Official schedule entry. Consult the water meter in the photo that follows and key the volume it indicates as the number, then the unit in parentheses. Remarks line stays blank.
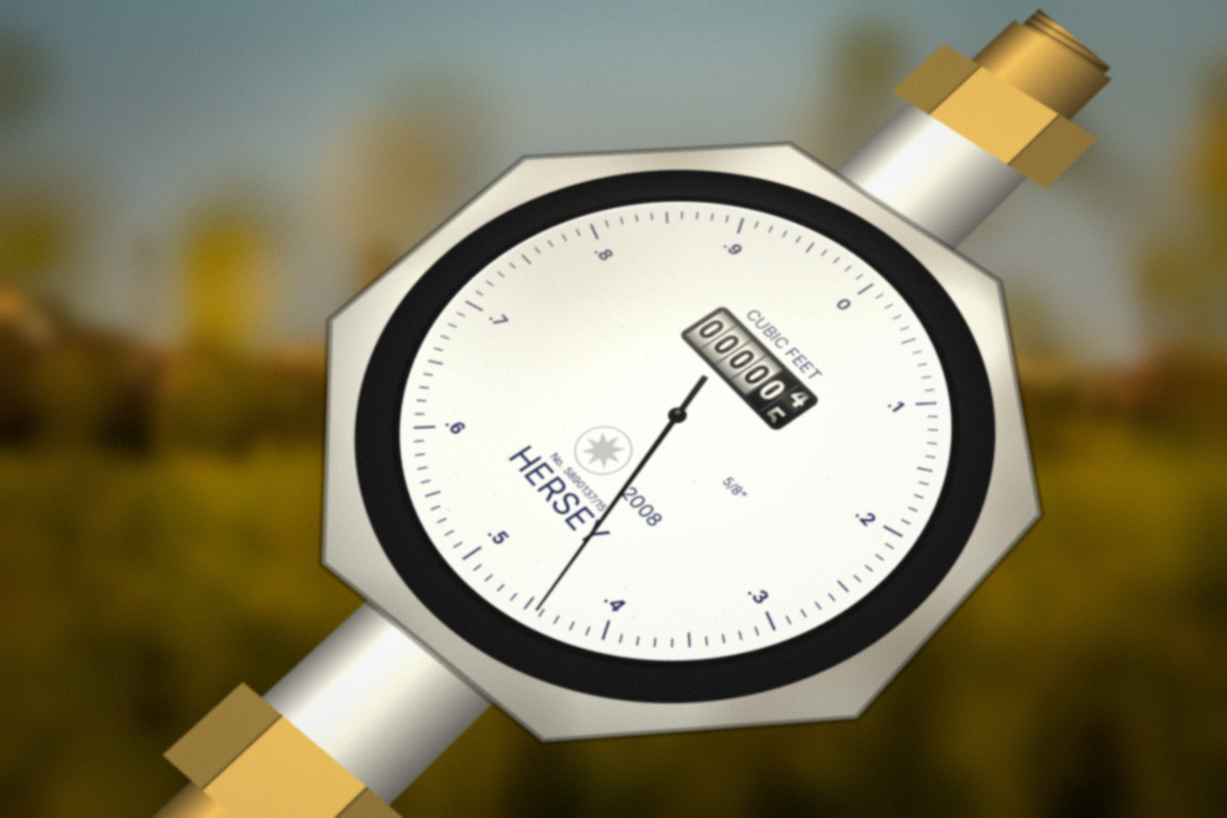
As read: 4.44 (ft³)
